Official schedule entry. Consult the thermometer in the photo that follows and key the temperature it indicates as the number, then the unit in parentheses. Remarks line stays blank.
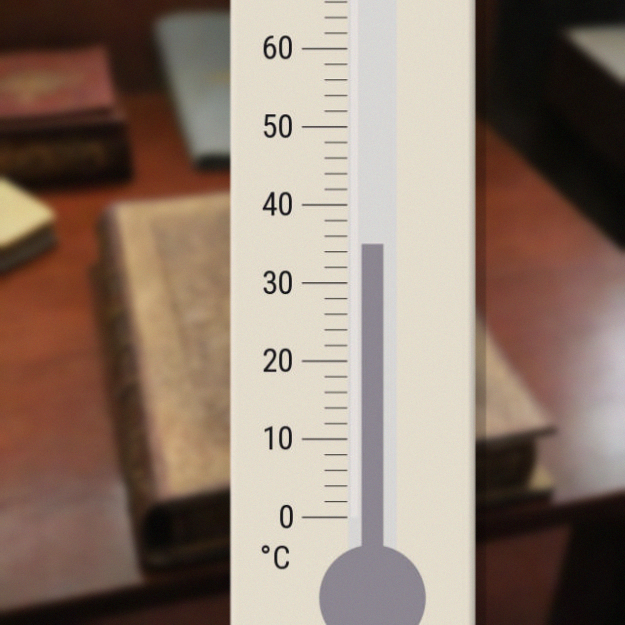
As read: 35 (°C)
